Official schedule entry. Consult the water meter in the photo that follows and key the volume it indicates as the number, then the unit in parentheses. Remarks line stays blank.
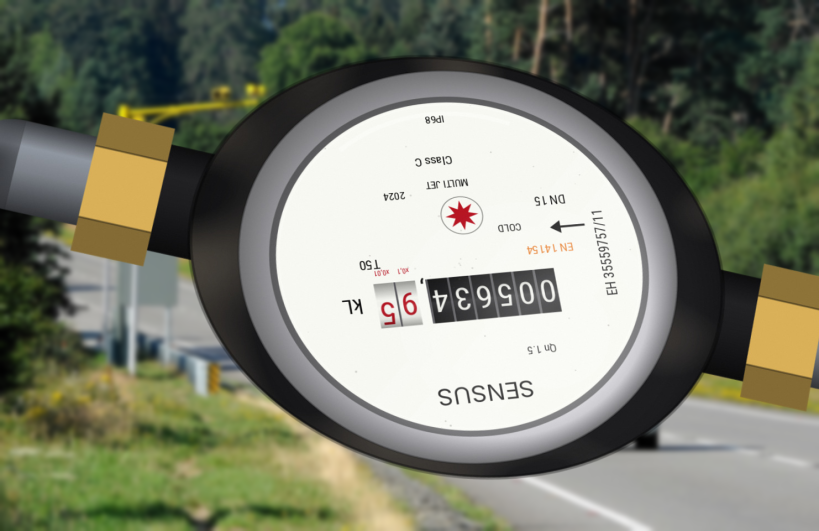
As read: 5634.95 (kL)
